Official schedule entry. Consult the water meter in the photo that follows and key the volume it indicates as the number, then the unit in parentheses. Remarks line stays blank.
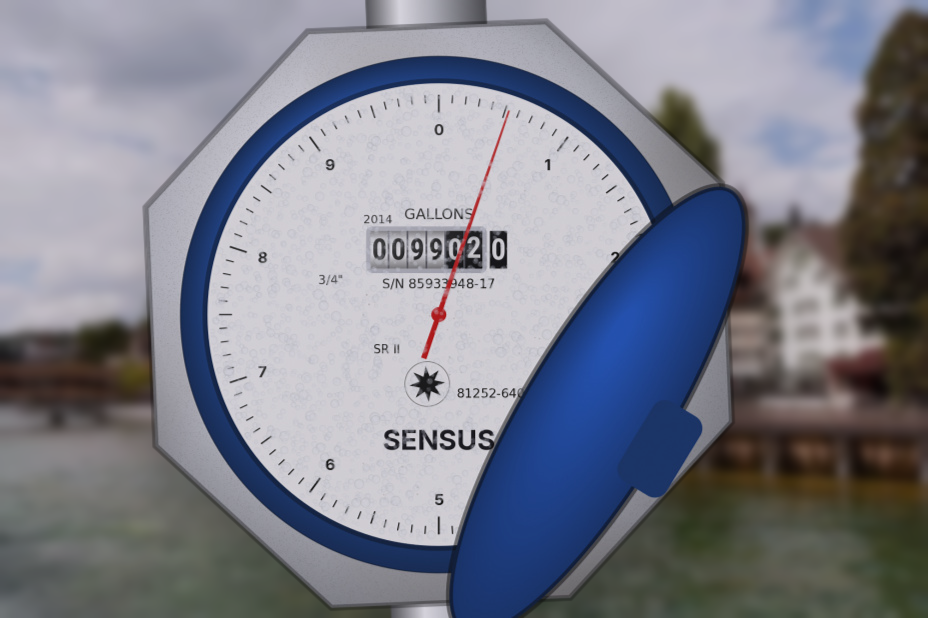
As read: 99020.5 (gal)
